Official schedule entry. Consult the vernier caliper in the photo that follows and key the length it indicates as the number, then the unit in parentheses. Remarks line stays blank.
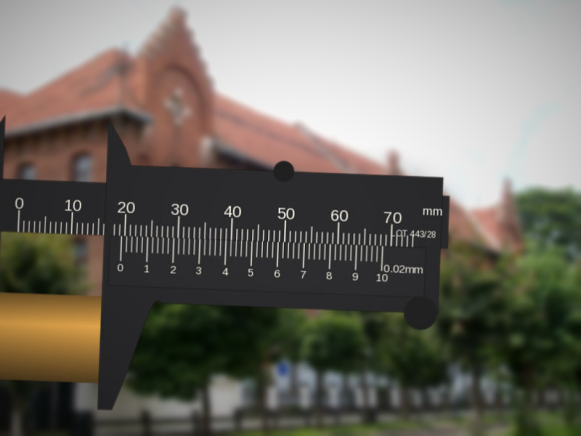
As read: 19.4 (mm)
